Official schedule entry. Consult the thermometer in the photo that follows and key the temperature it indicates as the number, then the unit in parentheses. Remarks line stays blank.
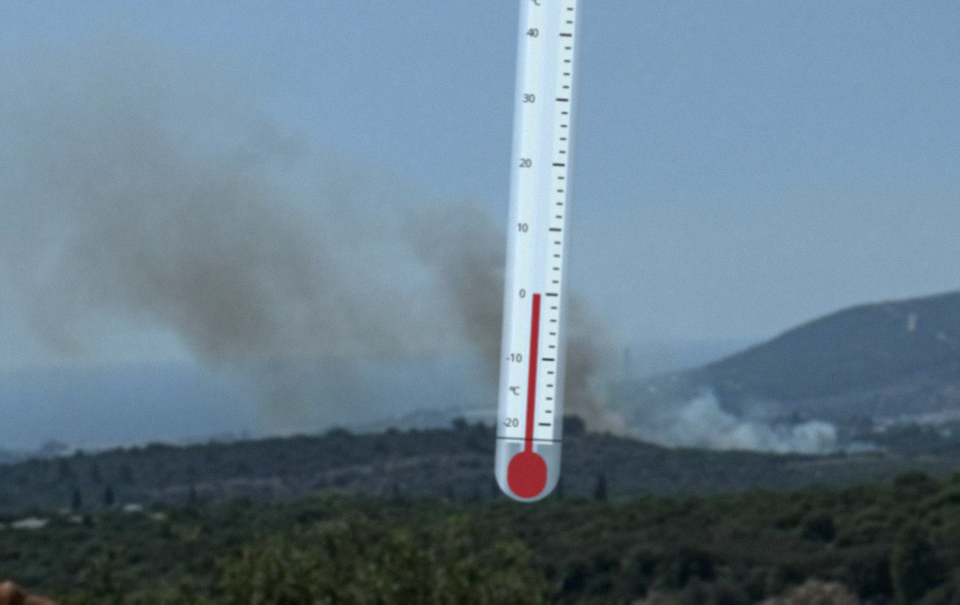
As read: 0 (°C)
